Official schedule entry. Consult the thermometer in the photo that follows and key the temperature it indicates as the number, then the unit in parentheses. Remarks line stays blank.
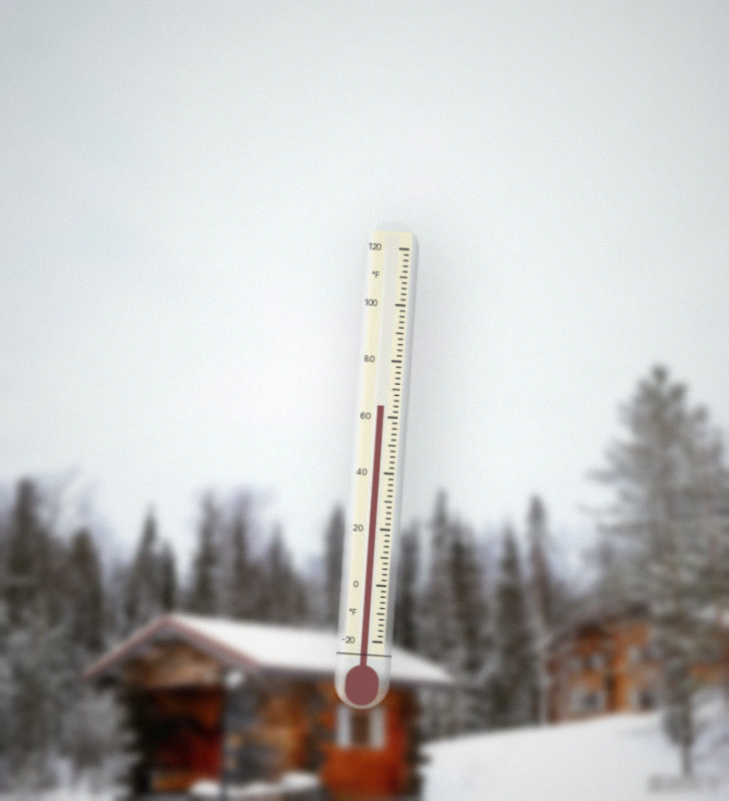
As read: 64 (°F)
